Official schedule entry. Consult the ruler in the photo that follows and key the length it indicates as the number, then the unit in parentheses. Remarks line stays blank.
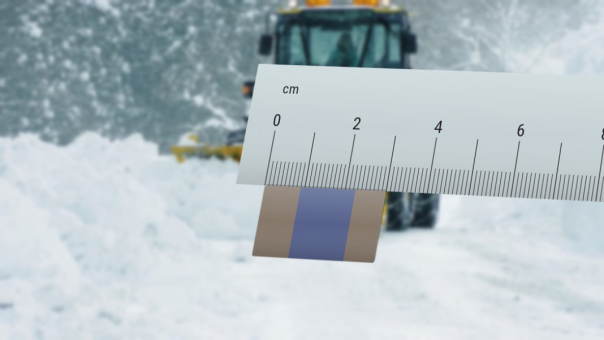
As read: 3 (cm)
